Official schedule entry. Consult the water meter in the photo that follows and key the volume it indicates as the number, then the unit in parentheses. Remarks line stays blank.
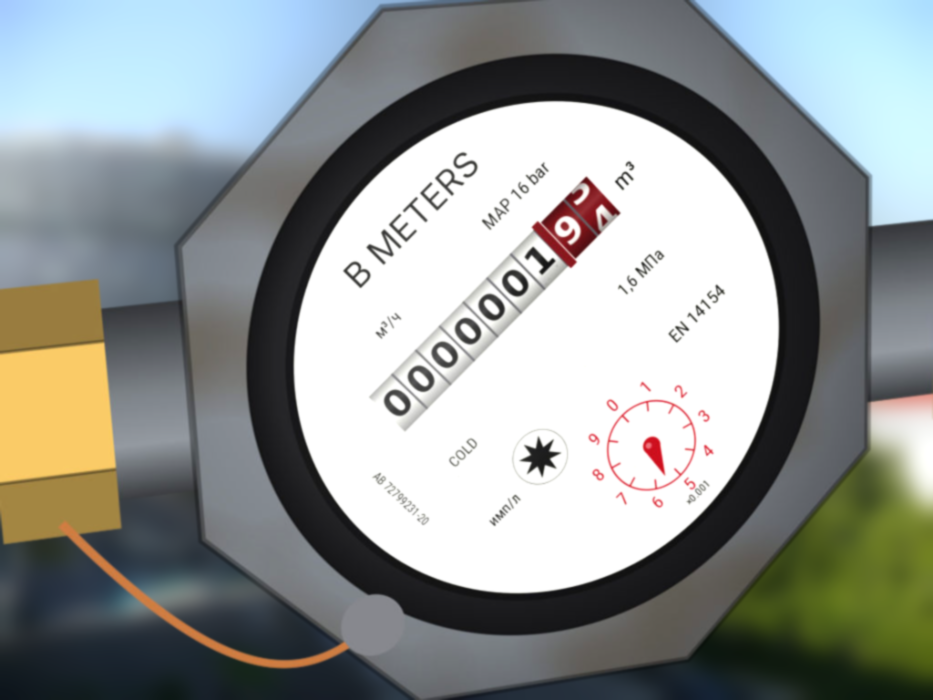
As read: 1.935 (m³)
